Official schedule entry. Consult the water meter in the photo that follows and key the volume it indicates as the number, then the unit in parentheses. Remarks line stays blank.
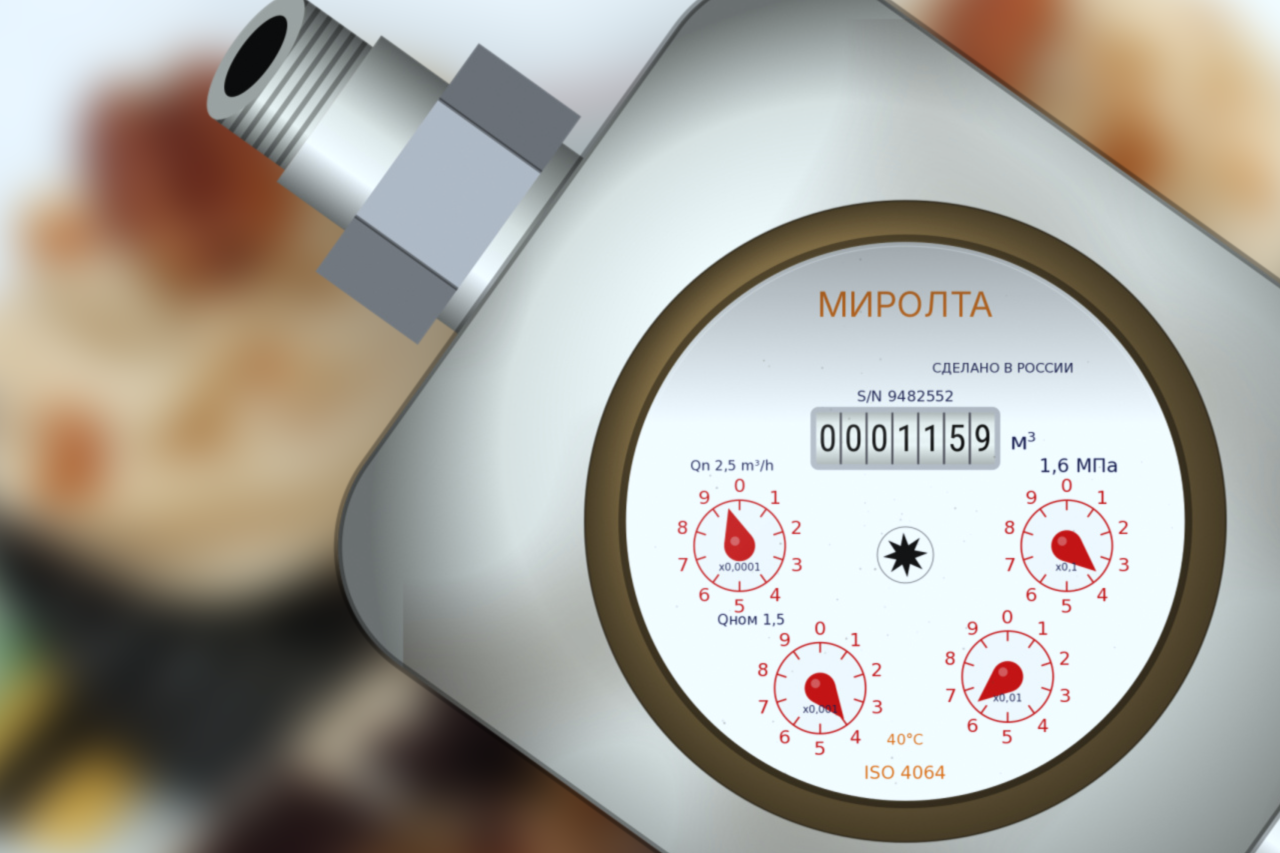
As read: 1159.3639 (m³)
